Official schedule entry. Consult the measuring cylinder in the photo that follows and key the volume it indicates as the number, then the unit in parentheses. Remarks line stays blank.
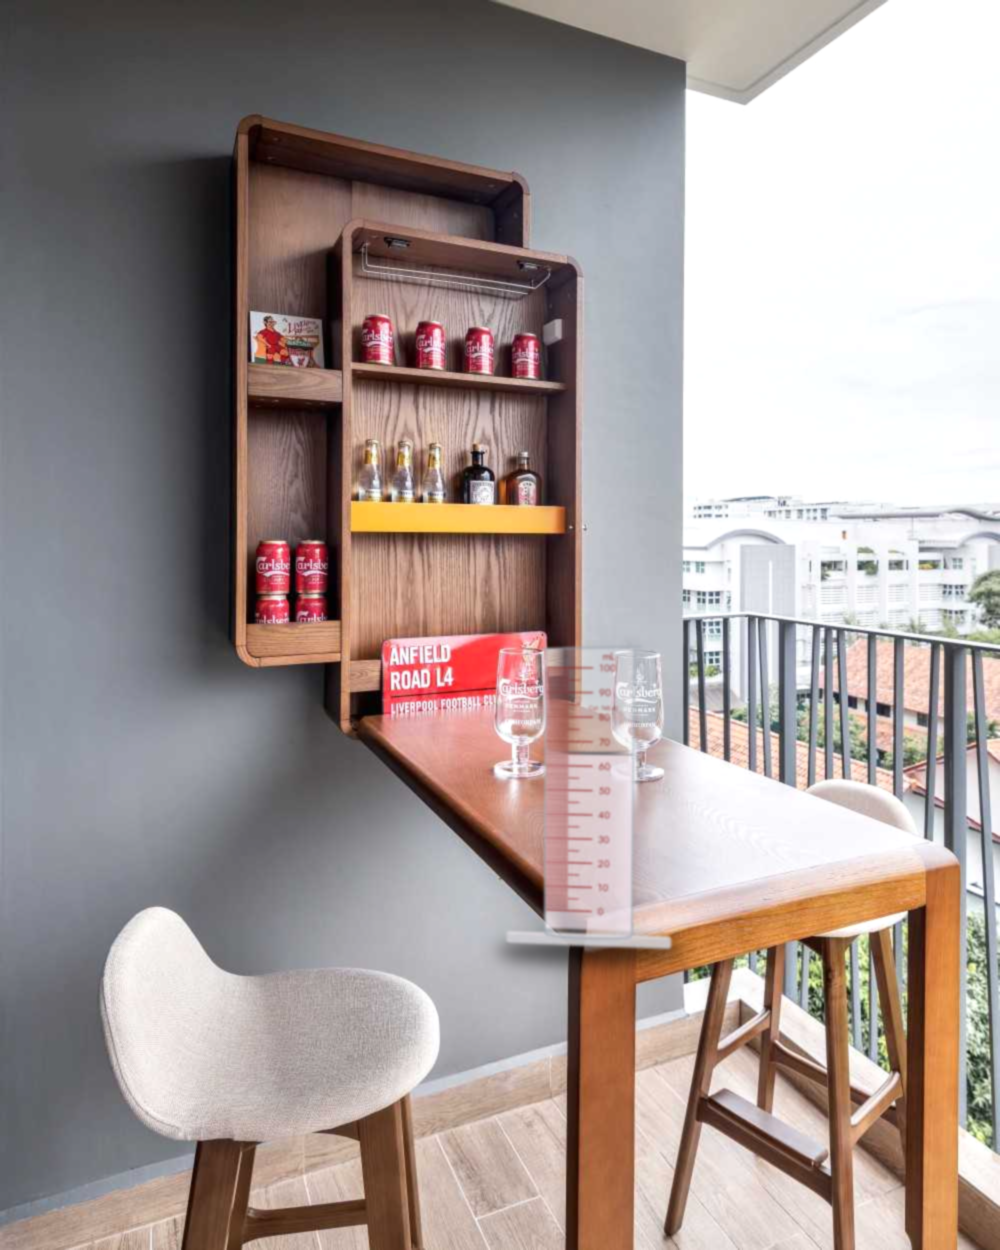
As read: 65 (mL)
